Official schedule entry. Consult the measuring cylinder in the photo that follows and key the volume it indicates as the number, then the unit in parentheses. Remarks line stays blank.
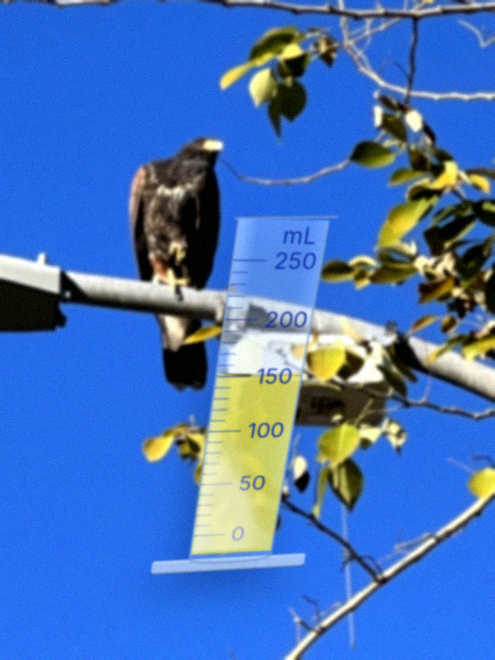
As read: 150 (mL)
